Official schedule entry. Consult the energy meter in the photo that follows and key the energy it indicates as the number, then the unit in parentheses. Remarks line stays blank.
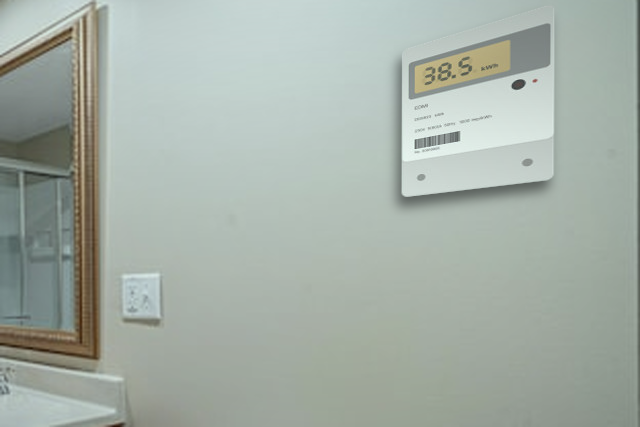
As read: 38.5 (kWh)
